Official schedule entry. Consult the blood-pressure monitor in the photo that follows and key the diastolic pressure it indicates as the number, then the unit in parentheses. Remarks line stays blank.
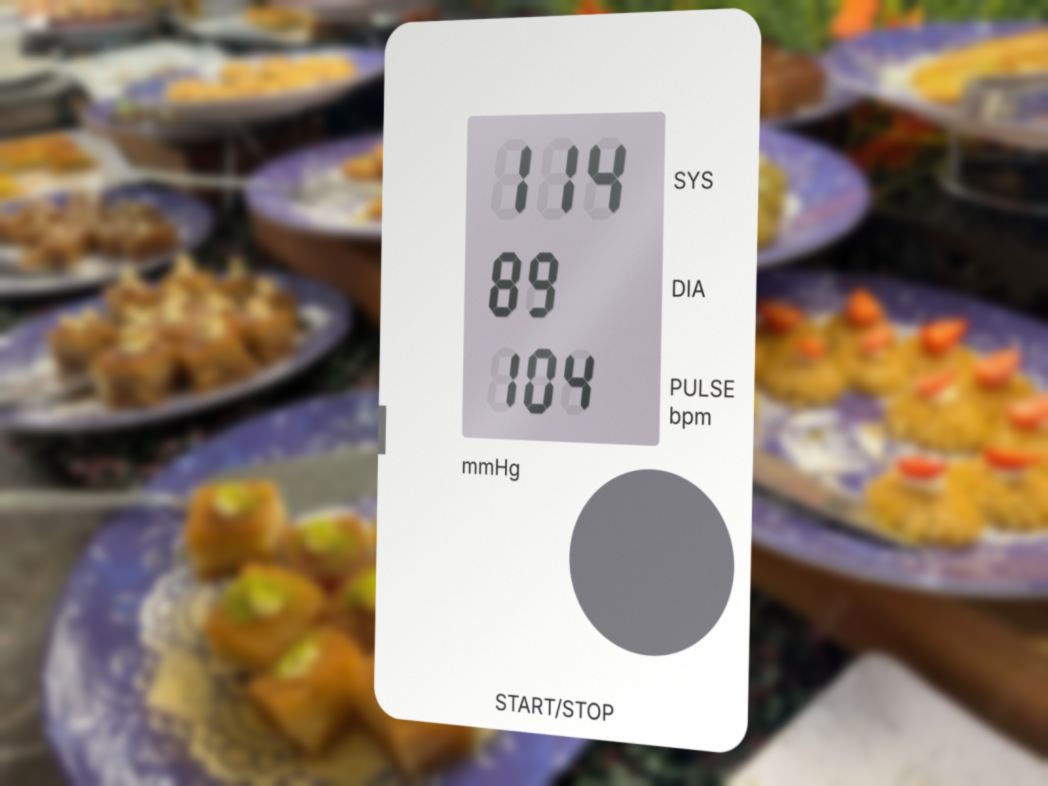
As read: 89 (mmHg)
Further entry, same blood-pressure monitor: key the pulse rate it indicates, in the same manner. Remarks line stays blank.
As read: 104 (bpm)
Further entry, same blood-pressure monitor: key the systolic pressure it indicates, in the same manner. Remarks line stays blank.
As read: 114 (mmHg)
